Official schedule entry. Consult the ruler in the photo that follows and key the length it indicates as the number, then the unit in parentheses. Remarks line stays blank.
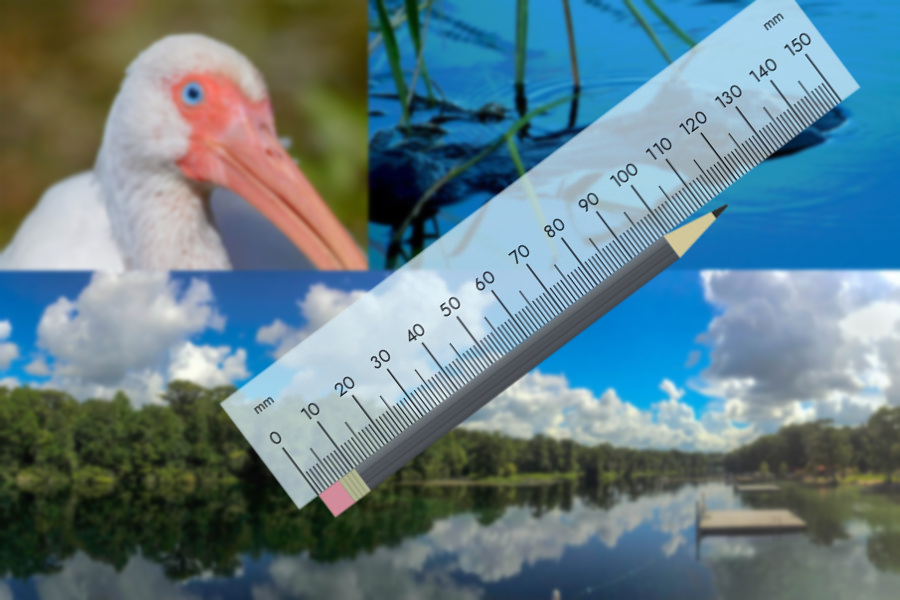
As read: 115 (mm)
